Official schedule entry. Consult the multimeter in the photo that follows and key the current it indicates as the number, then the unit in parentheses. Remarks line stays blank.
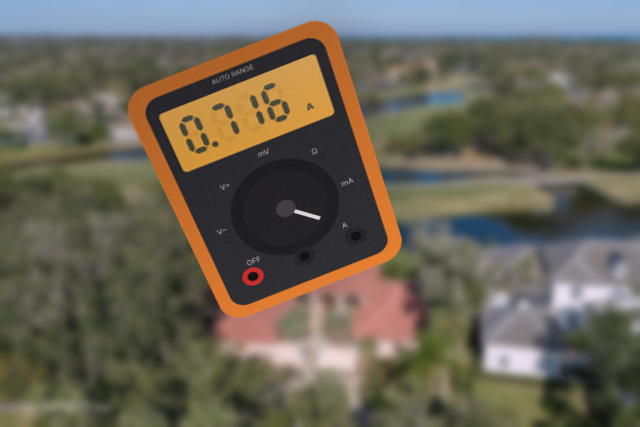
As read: 0.716 (A)
